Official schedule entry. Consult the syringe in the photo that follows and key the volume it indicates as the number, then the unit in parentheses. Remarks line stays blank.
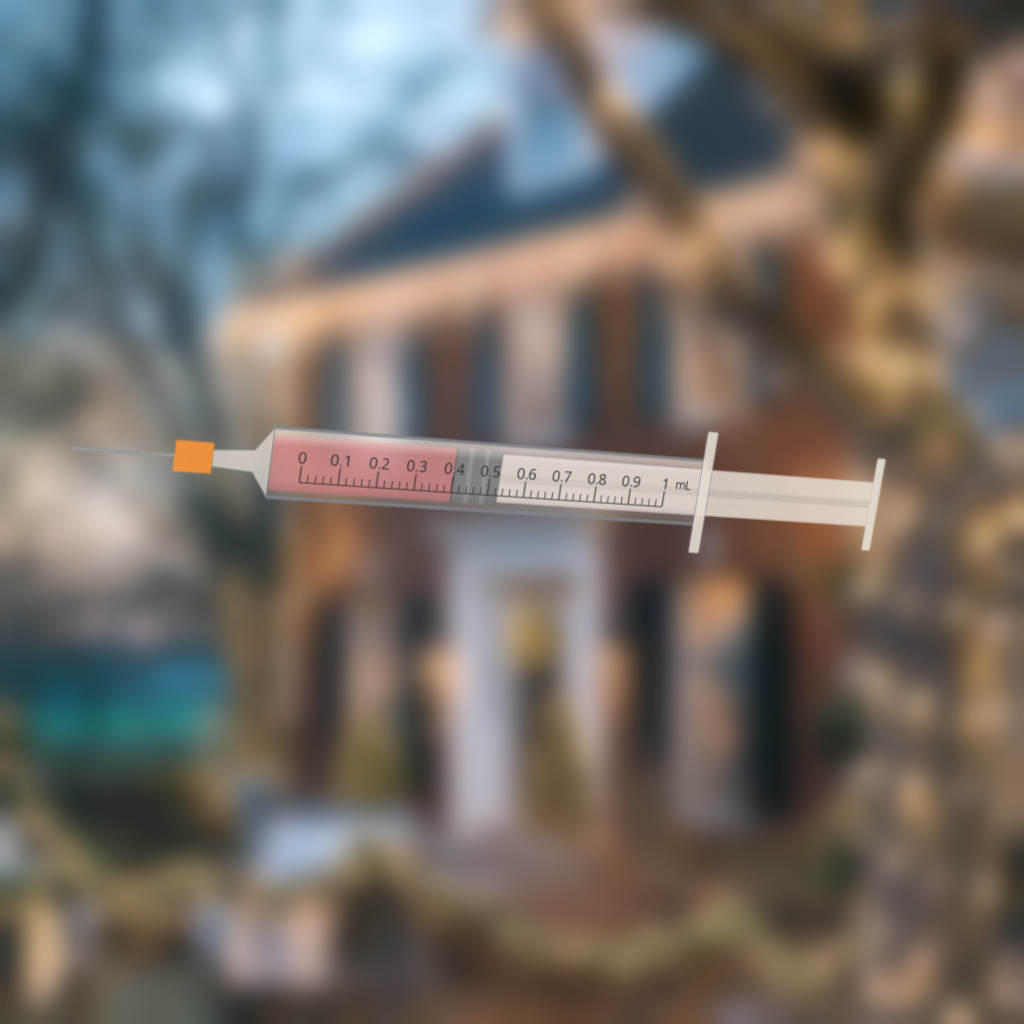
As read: 0.4 (mL)
